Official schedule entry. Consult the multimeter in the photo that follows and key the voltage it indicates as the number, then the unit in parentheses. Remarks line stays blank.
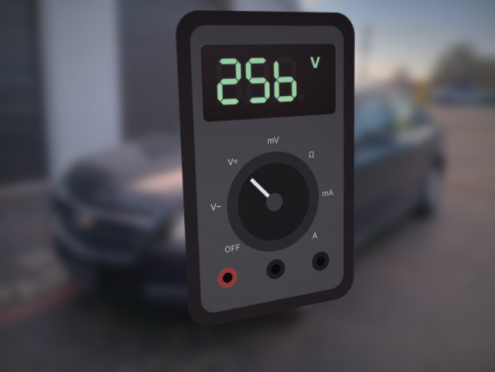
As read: 256 (V)
